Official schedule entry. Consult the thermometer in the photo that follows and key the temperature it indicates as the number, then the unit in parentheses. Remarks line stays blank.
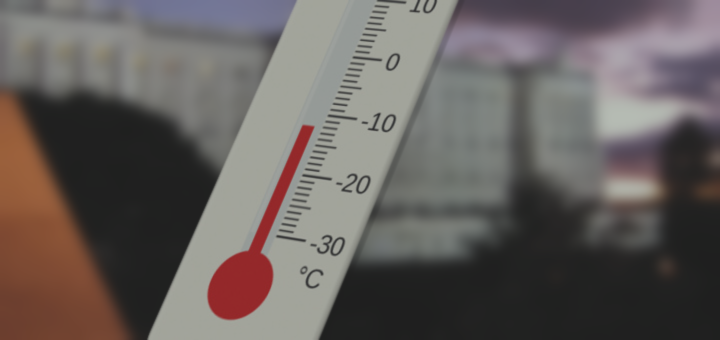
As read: -12 (°C)
